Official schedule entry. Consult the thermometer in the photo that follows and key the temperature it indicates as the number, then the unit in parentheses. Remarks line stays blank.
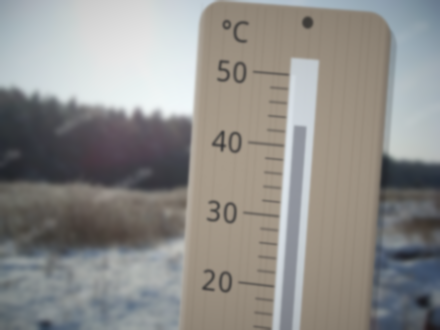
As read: 43 (°C)
